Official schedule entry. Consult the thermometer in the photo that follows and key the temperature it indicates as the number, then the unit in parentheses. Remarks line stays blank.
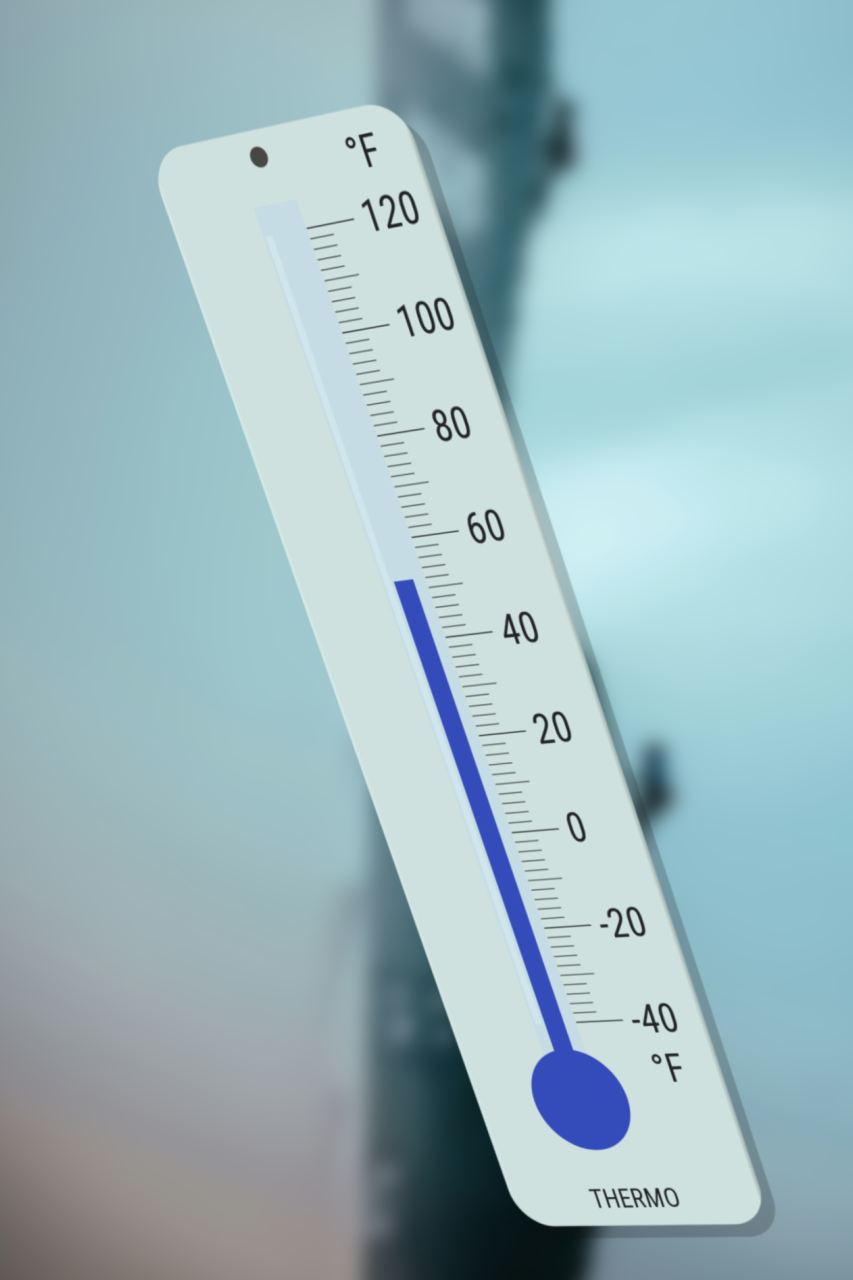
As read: 52 (°F)
